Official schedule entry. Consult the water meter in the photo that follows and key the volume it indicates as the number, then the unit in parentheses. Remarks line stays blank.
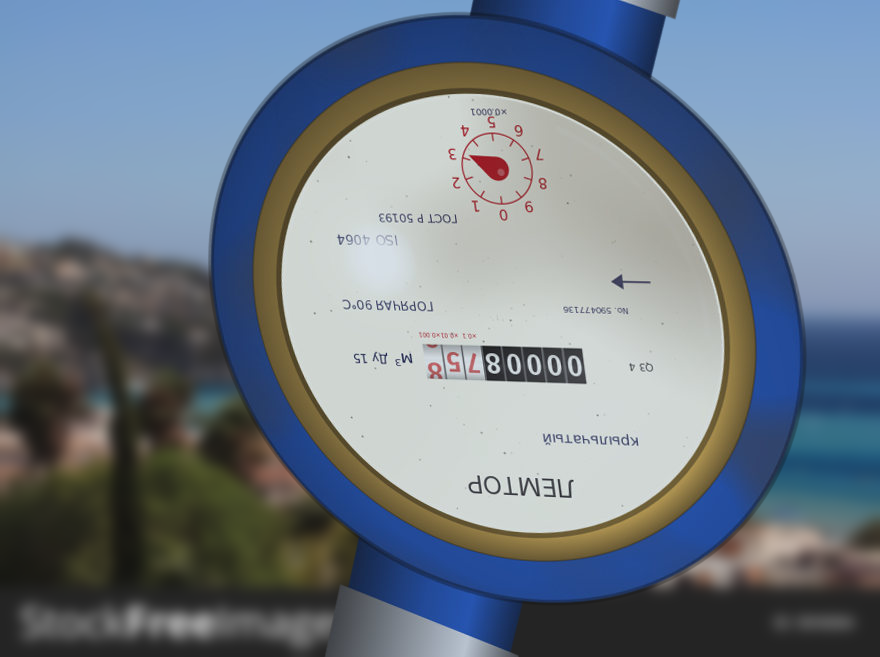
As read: 8.7583 (m³)
